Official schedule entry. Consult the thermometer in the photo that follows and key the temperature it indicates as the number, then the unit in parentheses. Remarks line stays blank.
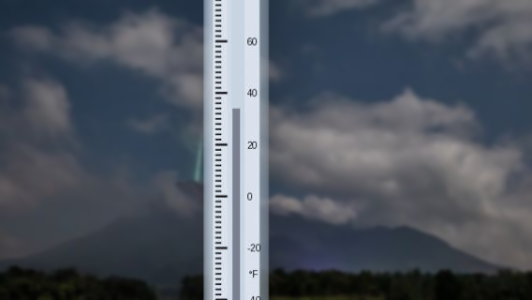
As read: 34 (°F)
